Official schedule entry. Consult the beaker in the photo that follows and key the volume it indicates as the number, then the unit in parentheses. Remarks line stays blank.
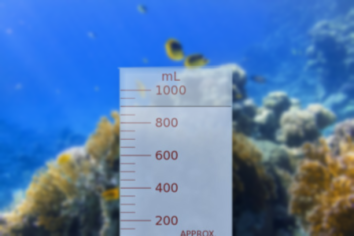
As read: 900 (mL)
